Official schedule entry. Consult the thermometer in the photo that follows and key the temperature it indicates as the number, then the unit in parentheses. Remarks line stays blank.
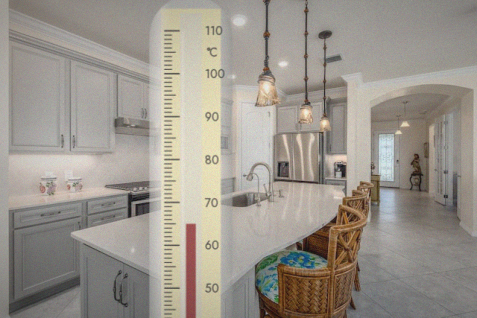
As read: 65 (°C)
